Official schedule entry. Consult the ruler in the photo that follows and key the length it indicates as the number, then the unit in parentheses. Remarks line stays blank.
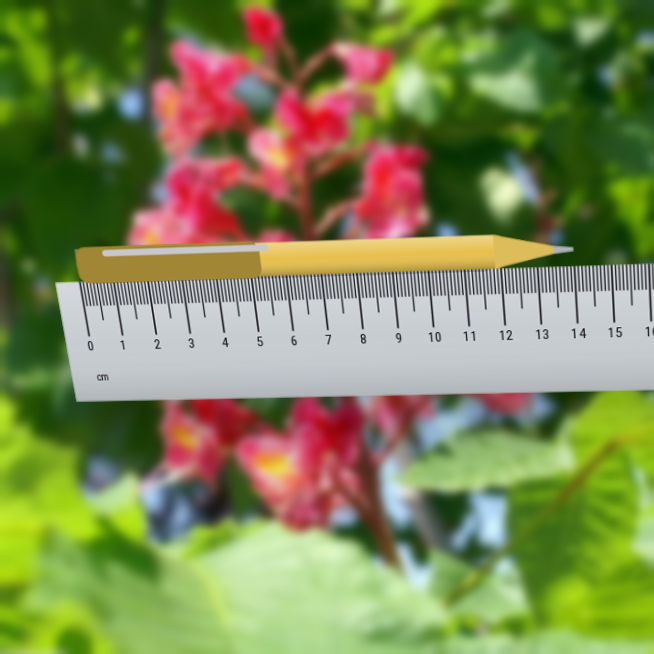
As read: 14 (cm)
